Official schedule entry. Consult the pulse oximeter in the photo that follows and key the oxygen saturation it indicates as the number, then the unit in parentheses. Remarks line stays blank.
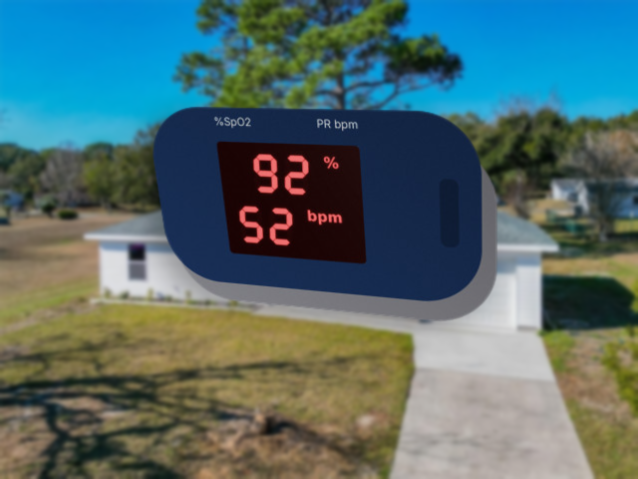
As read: 92 (%)
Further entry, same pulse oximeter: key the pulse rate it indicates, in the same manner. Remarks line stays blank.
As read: 52 (bpm)
